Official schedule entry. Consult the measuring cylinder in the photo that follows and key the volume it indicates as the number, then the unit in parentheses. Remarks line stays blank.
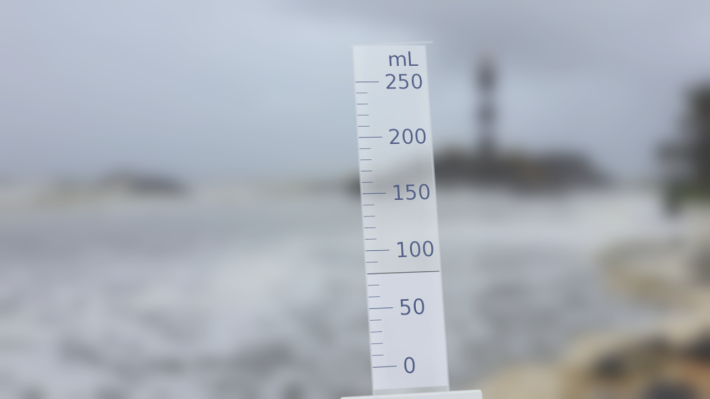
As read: 80 (mL)
